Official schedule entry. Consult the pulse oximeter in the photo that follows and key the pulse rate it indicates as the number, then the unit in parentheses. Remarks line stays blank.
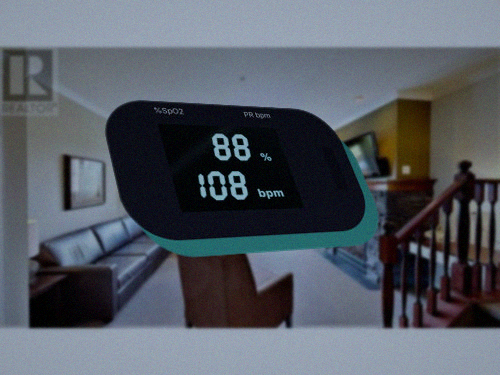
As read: 108 (bpm)
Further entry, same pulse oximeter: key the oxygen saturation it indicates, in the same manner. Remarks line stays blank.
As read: 88 (%)
